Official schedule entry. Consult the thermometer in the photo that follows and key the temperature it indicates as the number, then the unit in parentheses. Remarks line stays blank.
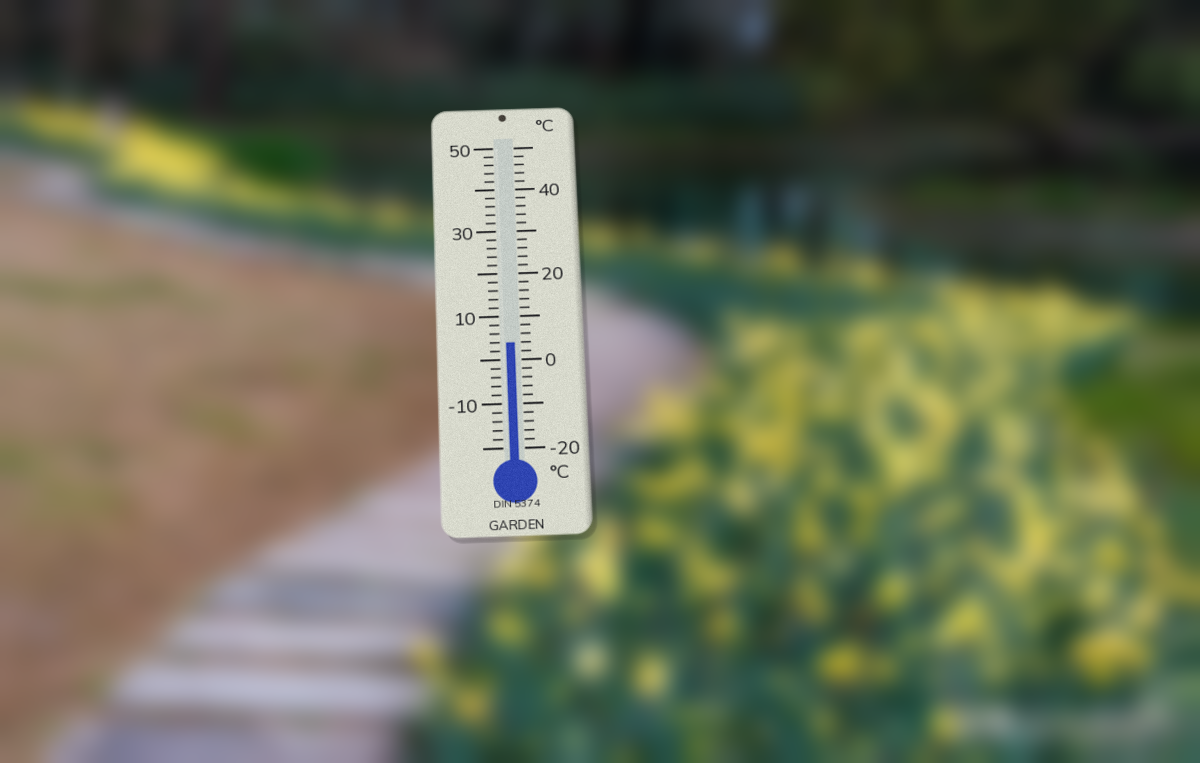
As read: 4 (°C)
